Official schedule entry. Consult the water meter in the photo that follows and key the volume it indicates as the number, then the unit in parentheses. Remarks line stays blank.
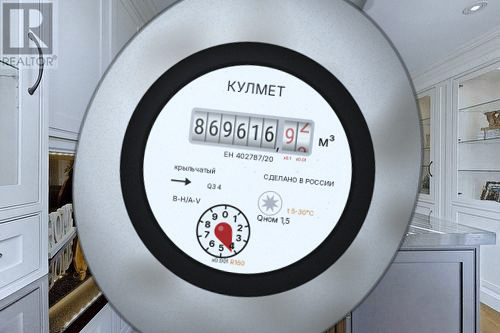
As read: 869616.924 (m³)
